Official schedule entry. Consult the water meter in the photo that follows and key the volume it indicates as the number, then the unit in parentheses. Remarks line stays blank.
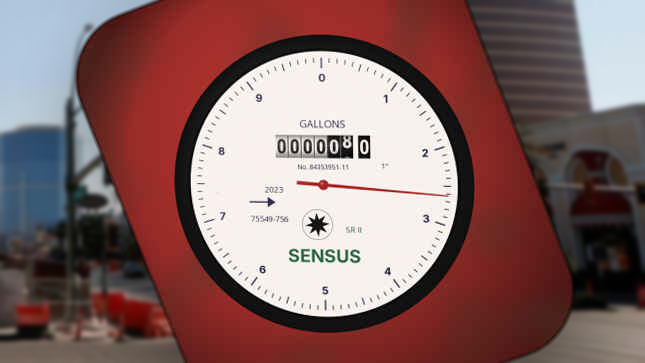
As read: 82.6 (gal)
